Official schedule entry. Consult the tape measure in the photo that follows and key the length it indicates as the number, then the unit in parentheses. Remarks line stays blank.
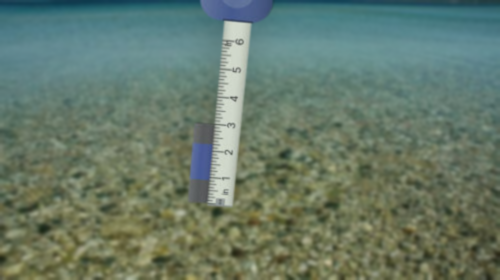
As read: 3 (in)
